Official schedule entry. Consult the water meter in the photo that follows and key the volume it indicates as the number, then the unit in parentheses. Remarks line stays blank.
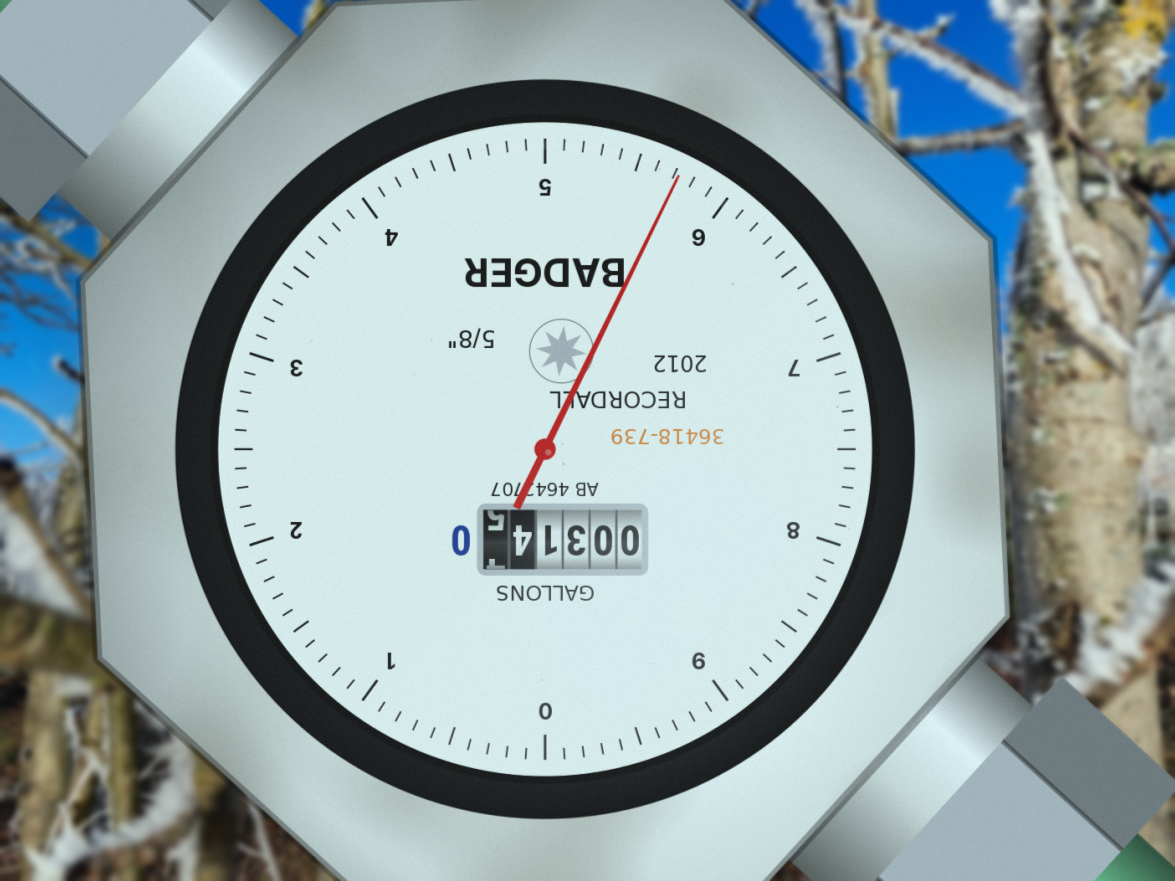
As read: 31445.7 (gal)
